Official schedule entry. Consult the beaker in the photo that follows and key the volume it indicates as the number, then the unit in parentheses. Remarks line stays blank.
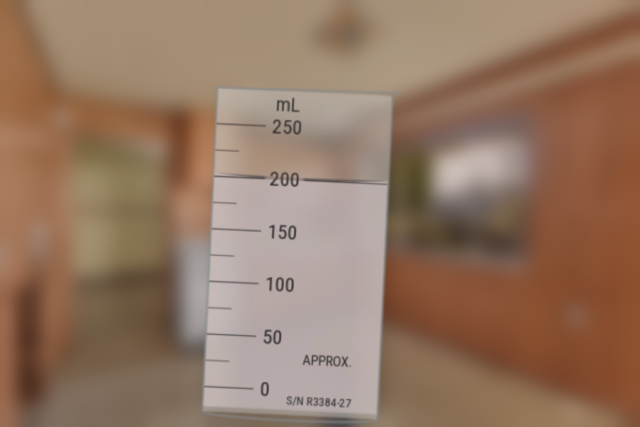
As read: 200 (mL)
